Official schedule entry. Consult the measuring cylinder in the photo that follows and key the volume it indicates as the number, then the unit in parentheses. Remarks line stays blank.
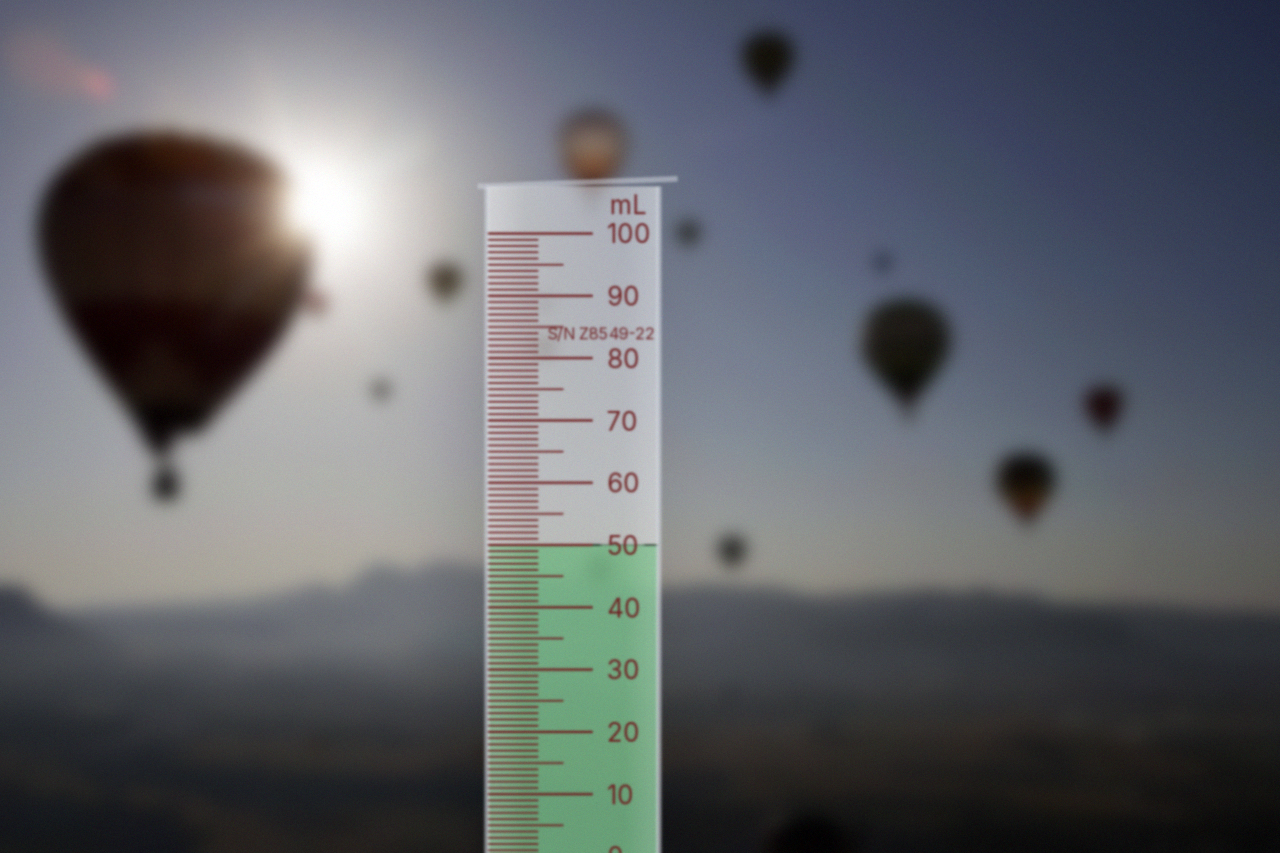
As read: 50 (mL)
